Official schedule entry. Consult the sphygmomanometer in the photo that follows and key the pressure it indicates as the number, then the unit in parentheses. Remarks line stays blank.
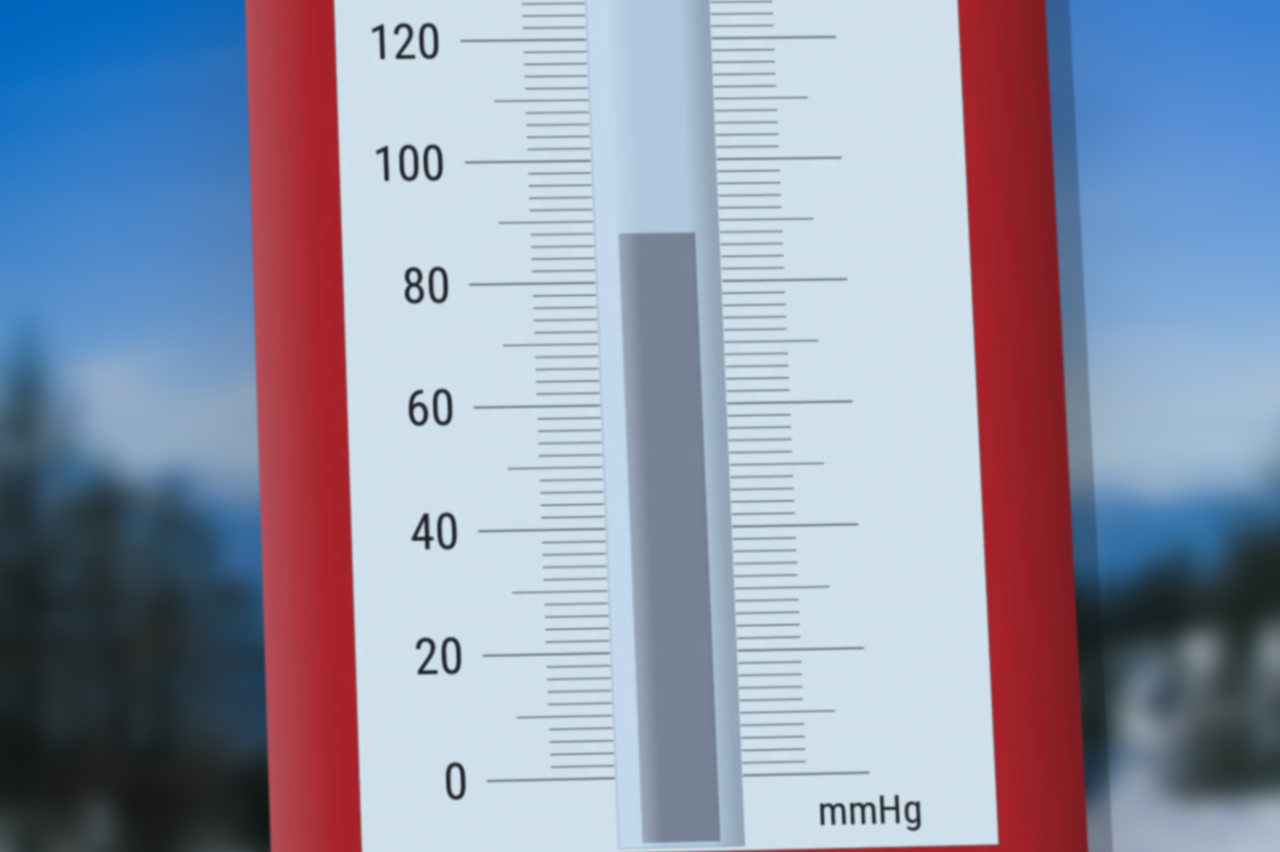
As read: 88 (mmHg)
